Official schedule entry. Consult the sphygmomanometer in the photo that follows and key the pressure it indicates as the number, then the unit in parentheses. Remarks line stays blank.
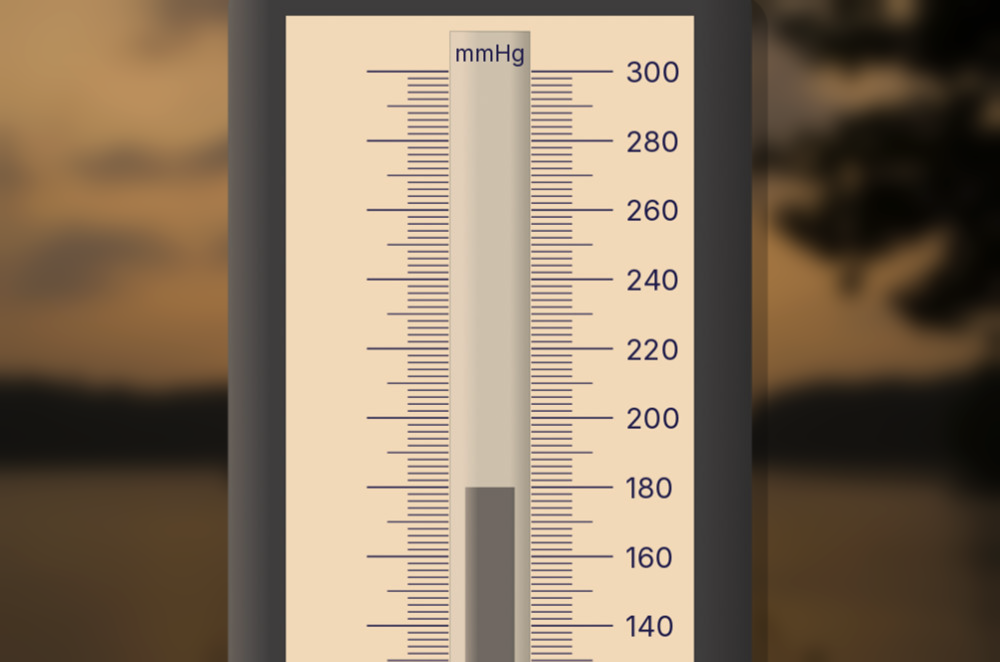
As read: 180 (mmHg)
